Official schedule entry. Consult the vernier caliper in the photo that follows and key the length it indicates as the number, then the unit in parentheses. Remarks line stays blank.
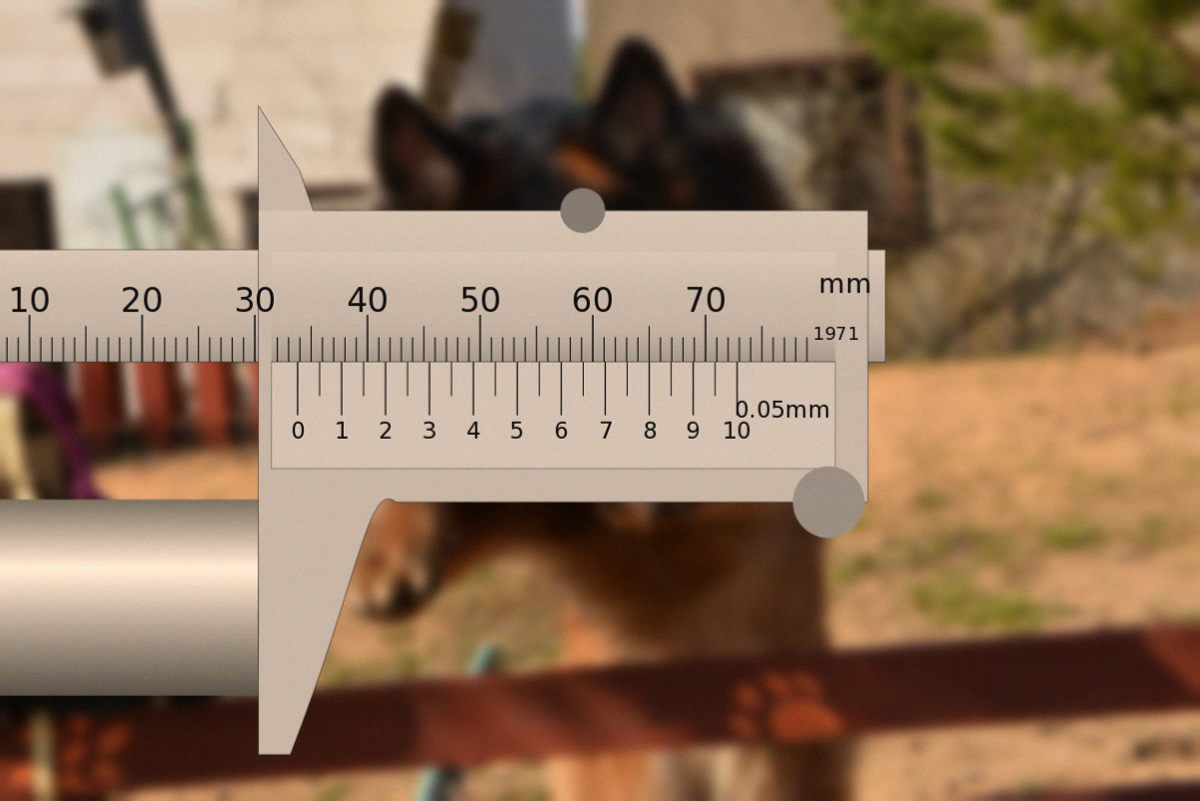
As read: 33.8 (mm)
